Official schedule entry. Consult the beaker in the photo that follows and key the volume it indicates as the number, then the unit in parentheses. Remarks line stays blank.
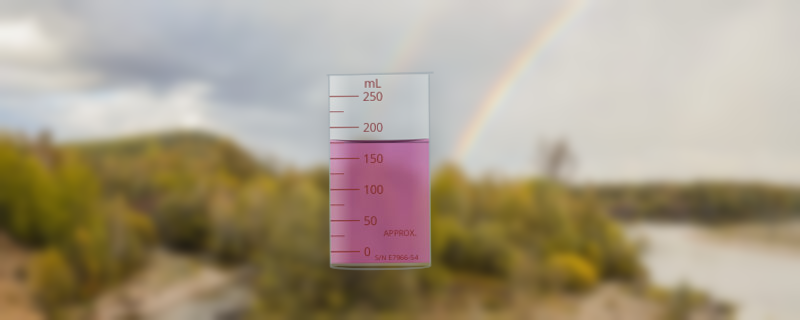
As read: 175 (mL)
